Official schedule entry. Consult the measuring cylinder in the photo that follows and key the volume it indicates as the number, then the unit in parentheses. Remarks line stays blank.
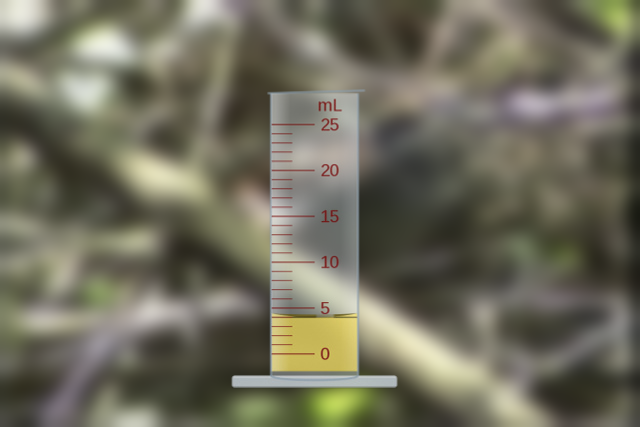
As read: 4 (mL)
